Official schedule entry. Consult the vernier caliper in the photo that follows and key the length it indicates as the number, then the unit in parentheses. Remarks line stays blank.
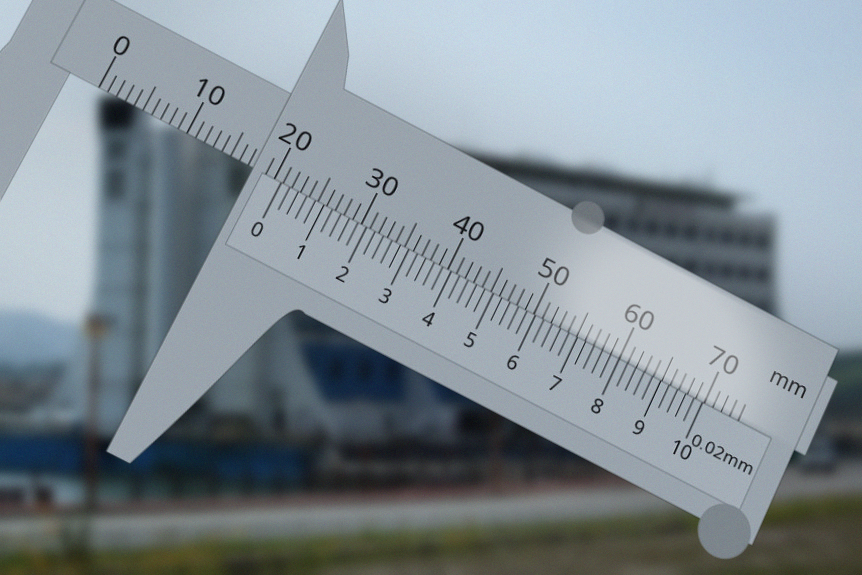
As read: 20.8 (mm)
